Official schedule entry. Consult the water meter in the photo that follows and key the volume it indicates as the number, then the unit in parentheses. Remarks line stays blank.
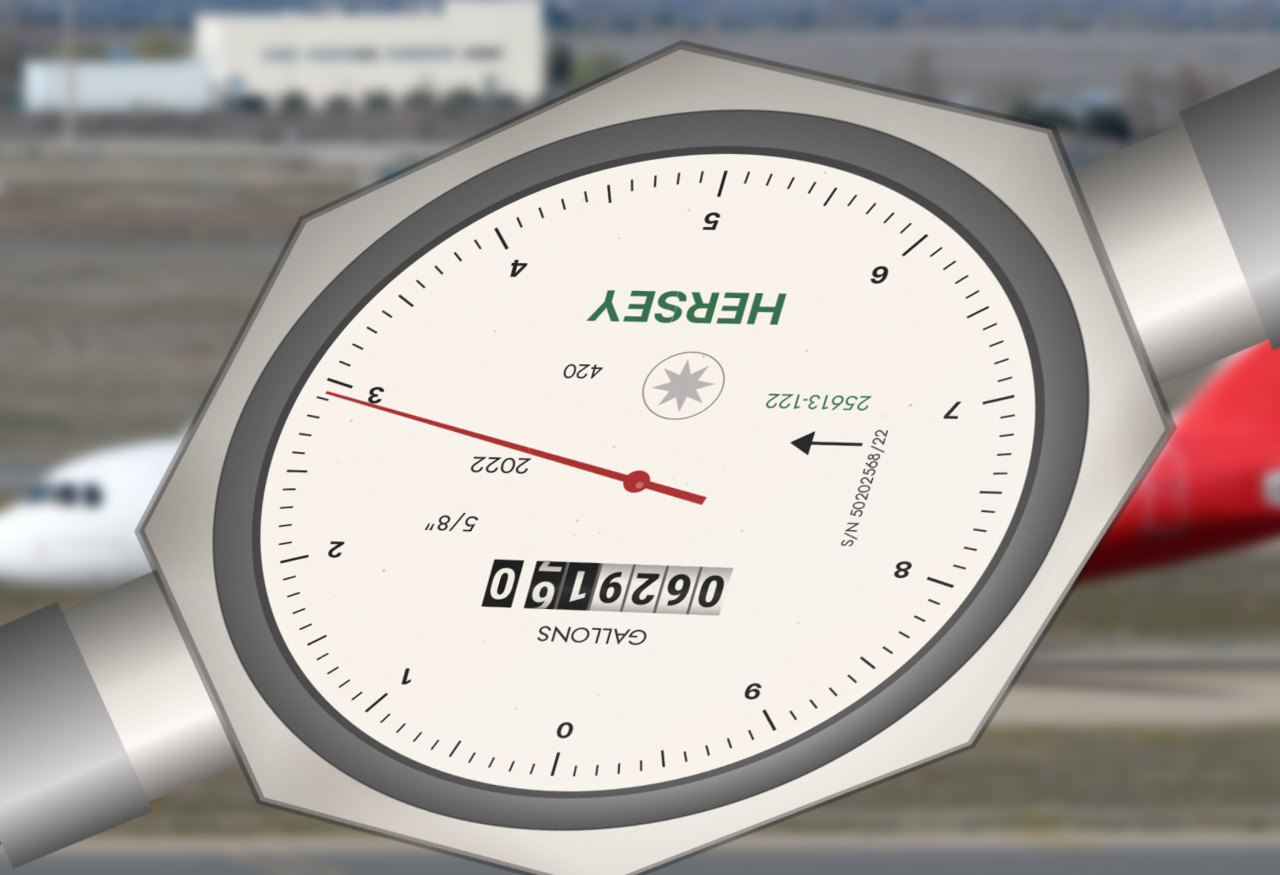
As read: 629162.9 (gal)
